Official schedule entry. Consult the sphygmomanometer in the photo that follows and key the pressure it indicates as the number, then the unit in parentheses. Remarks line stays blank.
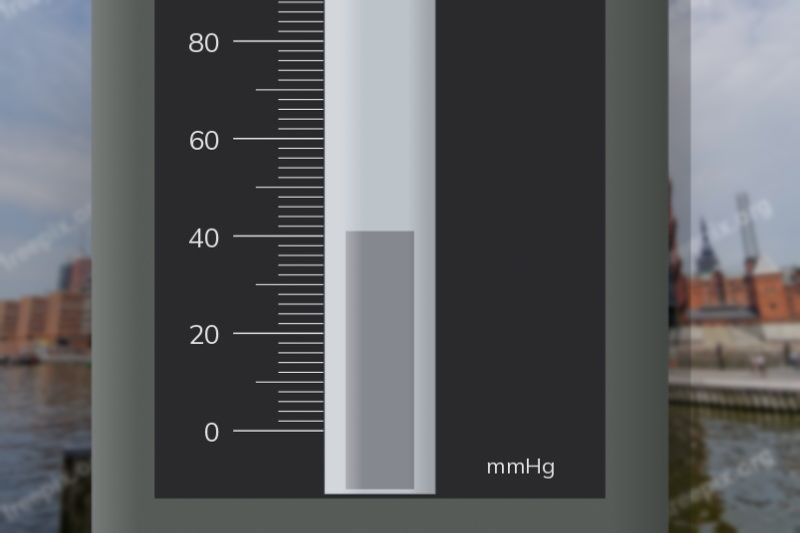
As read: 41 (mmHg)
